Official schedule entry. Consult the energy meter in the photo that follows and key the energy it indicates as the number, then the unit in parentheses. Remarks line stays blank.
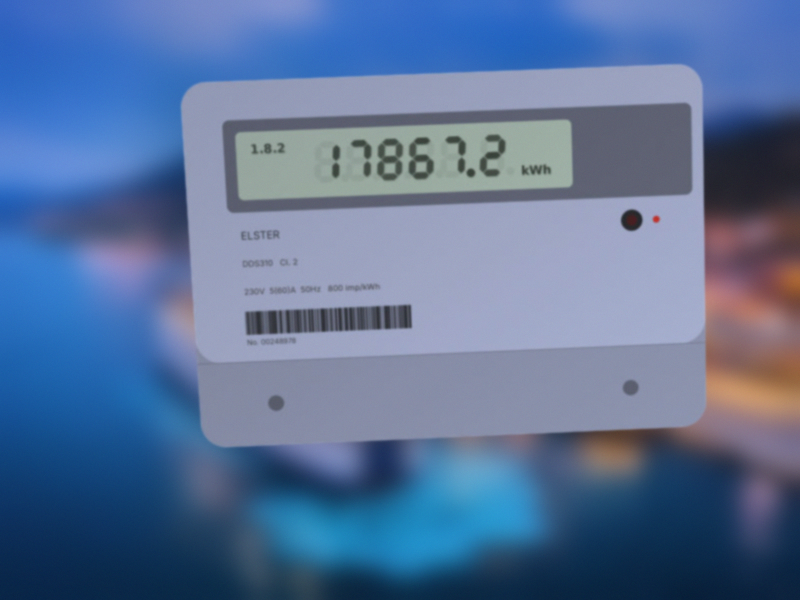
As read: 17867.2 (kWh)
